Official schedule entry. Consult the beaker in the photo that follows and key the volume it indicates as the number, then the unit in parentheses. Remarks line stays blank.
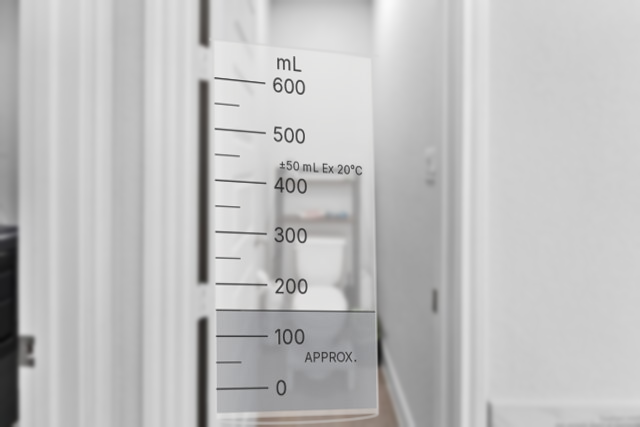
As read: 150 (mL)
